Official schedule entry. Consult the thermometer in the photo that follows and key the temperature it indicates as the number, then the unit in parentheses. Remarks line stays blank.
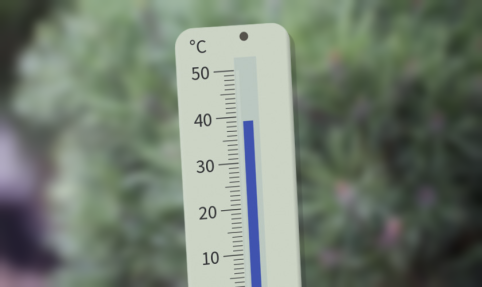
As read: 39 (°C)
